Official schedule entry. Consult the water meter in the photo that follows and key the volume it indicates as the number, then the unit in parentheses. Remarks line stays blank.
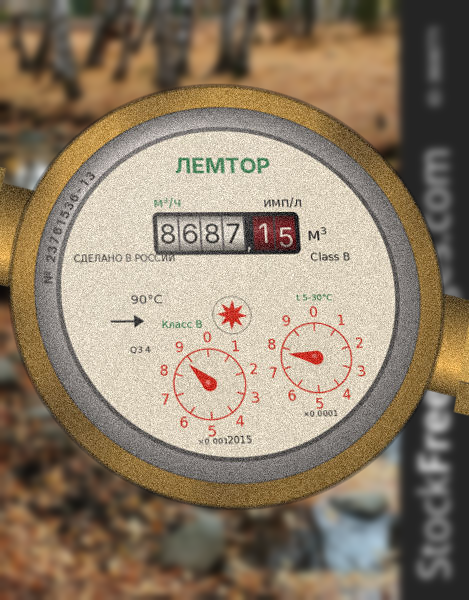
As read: 8687.1487 (m³)
